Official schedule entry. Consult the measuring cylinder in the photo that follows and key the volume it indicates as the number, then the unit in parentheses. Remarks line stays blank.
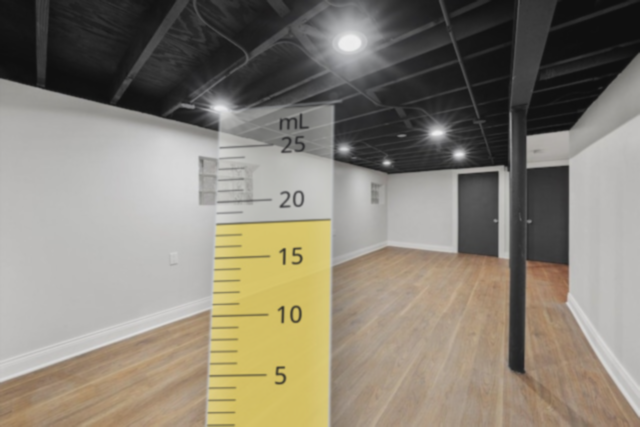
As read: 18 (mL)
